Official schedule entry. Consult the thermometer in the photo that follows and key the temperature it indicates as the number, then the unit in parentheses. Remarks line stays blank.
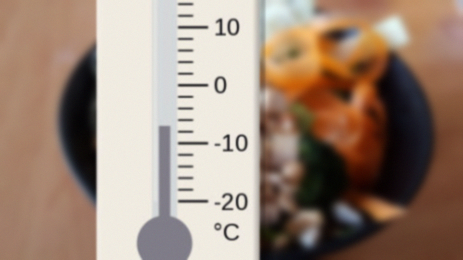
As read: -7 (°C)
